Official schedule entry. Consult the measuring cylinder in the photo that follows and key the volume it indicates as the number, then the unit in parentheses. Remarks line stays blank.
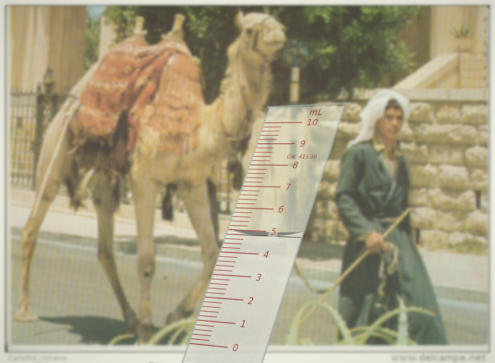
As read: 4.8 (mL)
